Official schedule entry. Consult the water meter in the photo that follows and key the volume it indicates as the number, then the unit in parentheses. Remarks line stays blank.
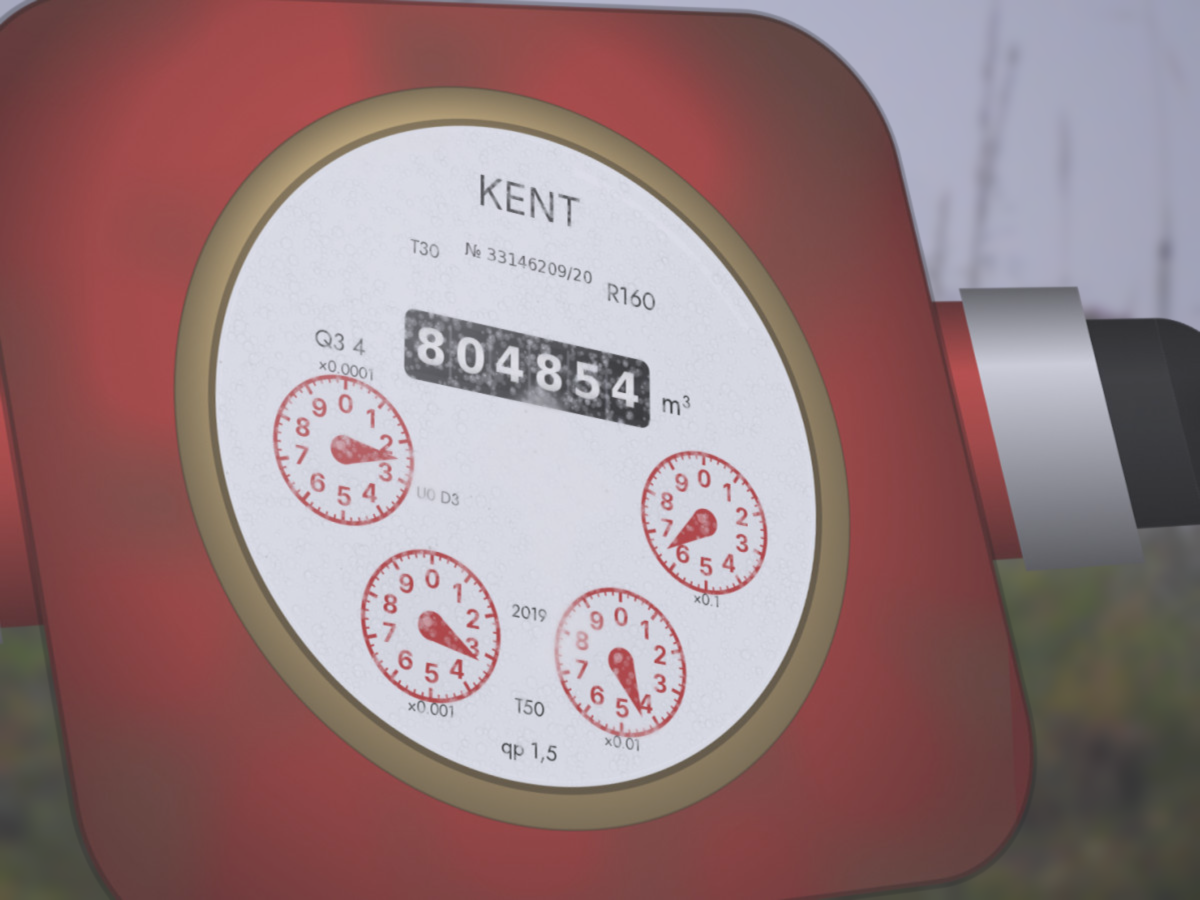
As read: 804854.6432 (m³)
